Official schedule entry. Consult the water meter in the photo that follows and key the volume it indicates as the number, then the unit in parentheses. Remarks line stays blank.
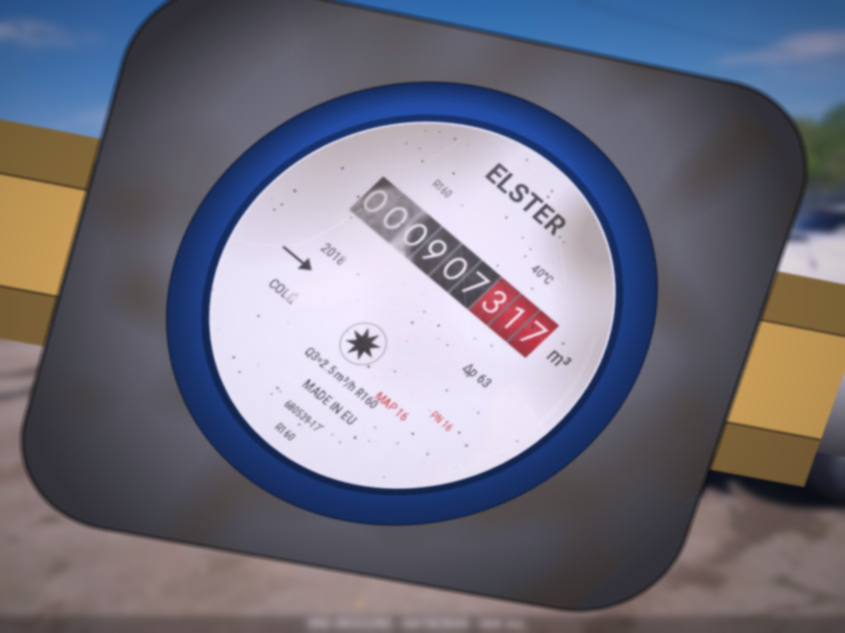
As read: 907.317 (m³)
